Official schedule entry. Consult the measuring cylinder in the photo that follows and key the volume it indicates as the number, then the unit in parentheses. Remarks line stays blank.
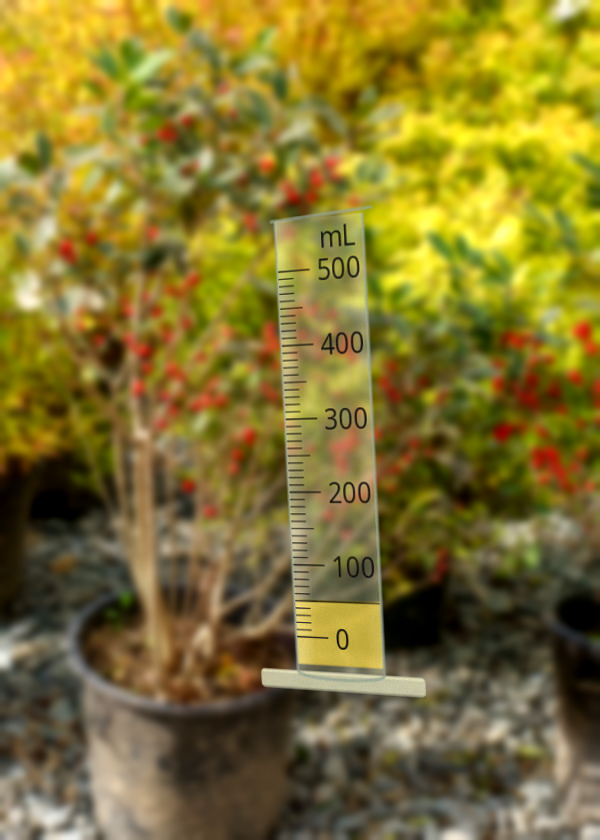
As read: 50 (mL)
